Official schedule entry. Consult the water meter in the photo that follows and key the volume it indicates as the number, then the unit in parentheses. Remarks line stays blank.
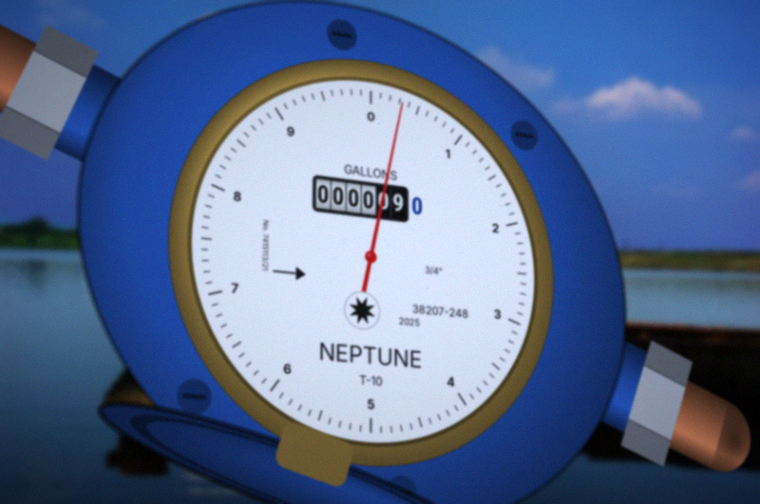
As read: 90.3 (gal)
